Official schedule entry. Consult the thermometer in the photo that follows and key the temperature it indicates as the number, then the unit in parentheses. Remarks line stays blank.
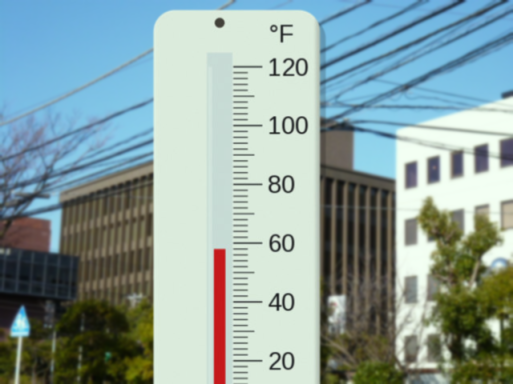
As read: 58 (°F)
